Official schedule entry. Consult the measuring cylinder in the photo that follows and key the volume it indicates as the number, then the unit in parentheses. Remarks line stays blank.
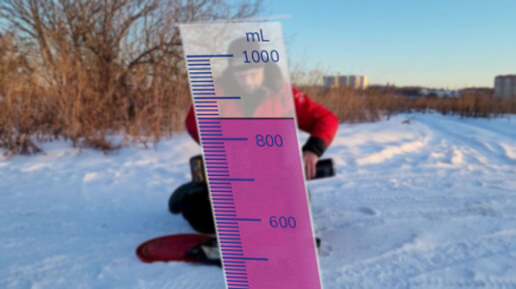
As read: 850 (mL)
